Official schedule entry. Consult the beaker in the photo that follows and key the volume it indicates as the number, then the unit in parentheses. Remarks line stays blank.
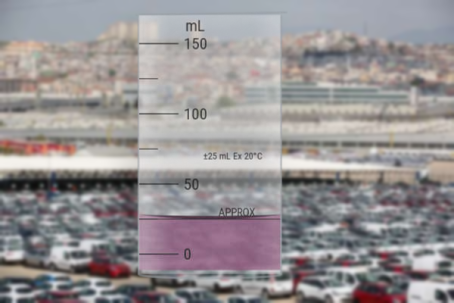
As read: 25 (mL)
